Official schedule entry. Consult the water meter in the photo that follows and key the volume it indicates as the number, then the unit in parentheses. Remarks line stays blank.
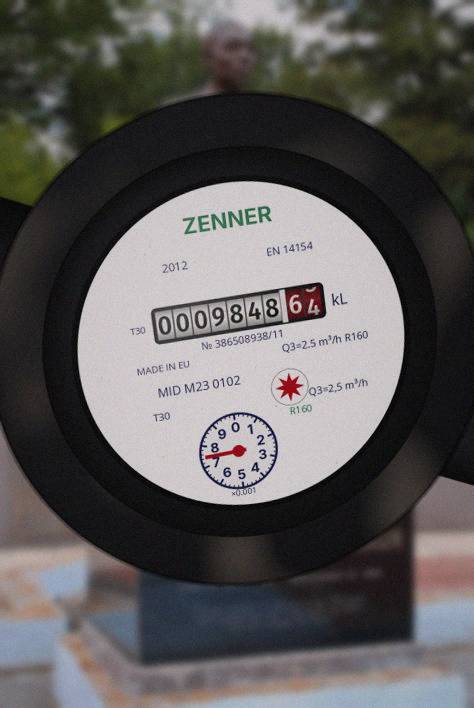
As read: 9848.637 (kL)
